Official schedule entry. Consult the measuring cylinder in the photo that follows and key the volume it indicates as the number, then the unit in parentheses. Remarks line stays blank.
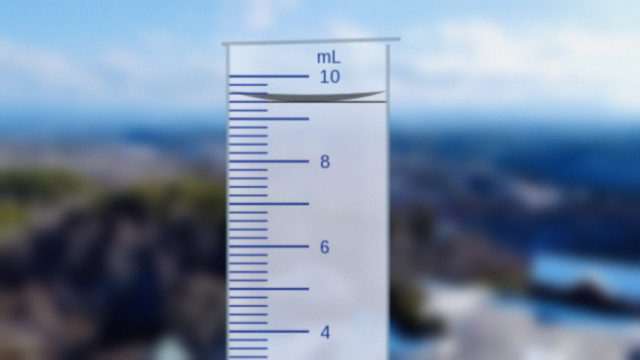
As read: 9.4 (mL)
